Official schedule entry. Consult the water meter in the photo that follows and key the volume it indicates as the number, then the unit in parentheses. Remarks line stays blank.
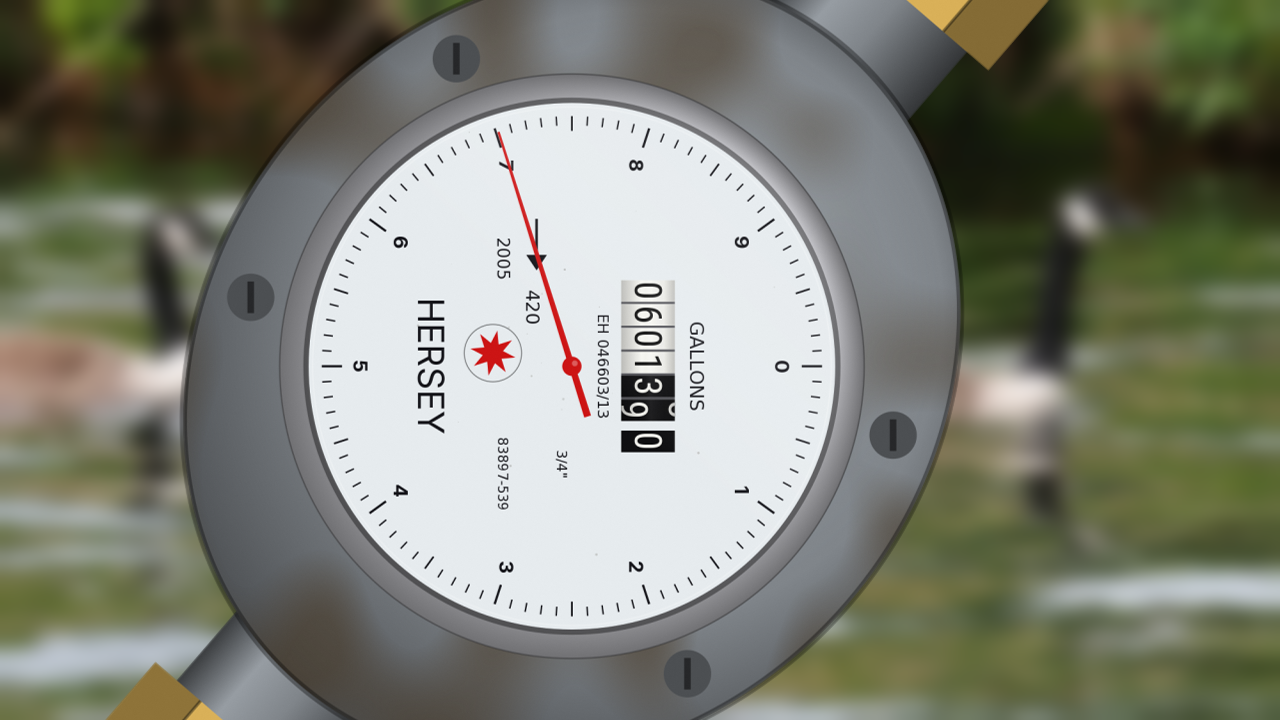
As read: 601387.0 (gal)
